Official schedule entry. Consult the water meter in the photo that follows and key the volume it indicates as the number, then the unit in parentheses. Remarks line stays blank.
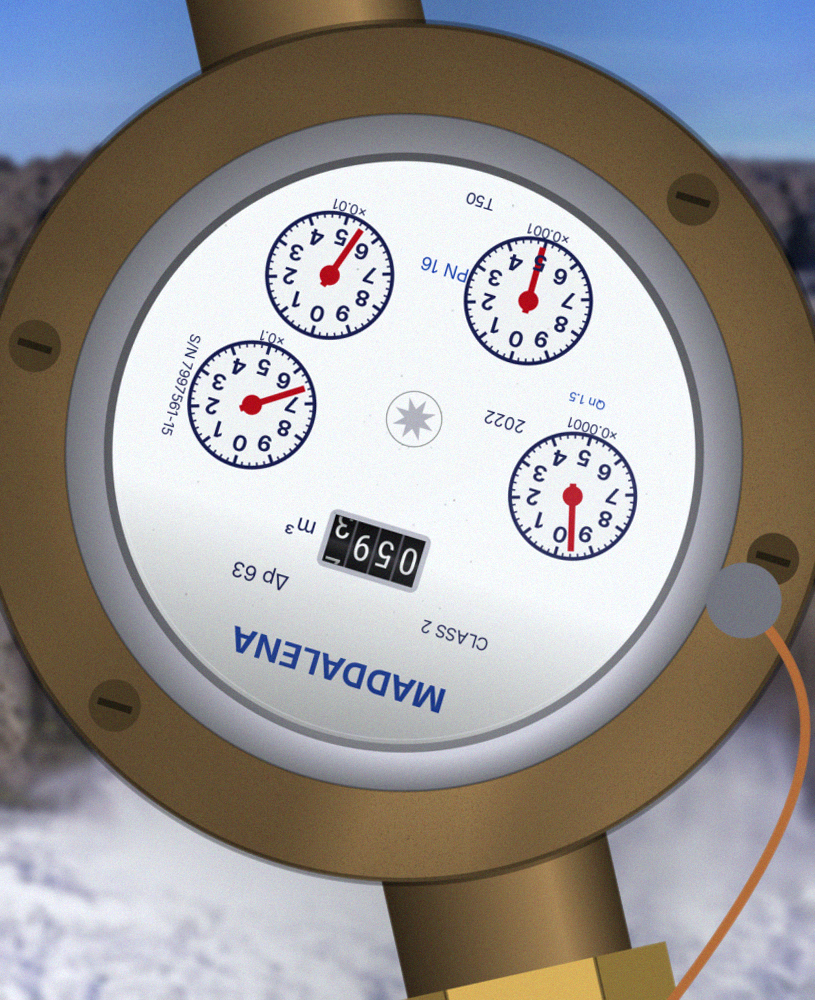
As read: 592.6549 (m³)
